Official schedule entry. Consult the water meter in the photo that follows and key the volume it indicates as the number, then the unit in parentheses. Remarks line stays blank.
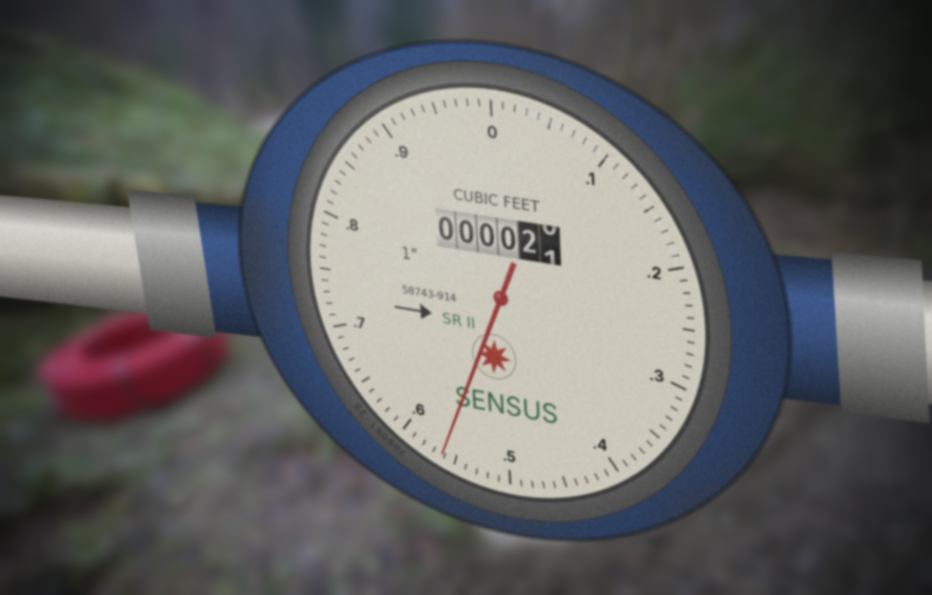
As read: 20.56 (ft³)
